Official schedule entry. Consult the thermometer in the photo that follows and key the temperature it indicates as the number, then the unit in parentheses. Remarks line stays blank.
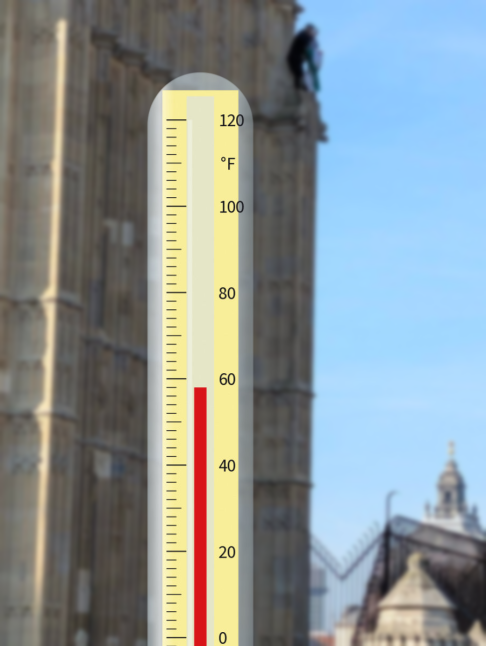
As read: 58 (°F)
